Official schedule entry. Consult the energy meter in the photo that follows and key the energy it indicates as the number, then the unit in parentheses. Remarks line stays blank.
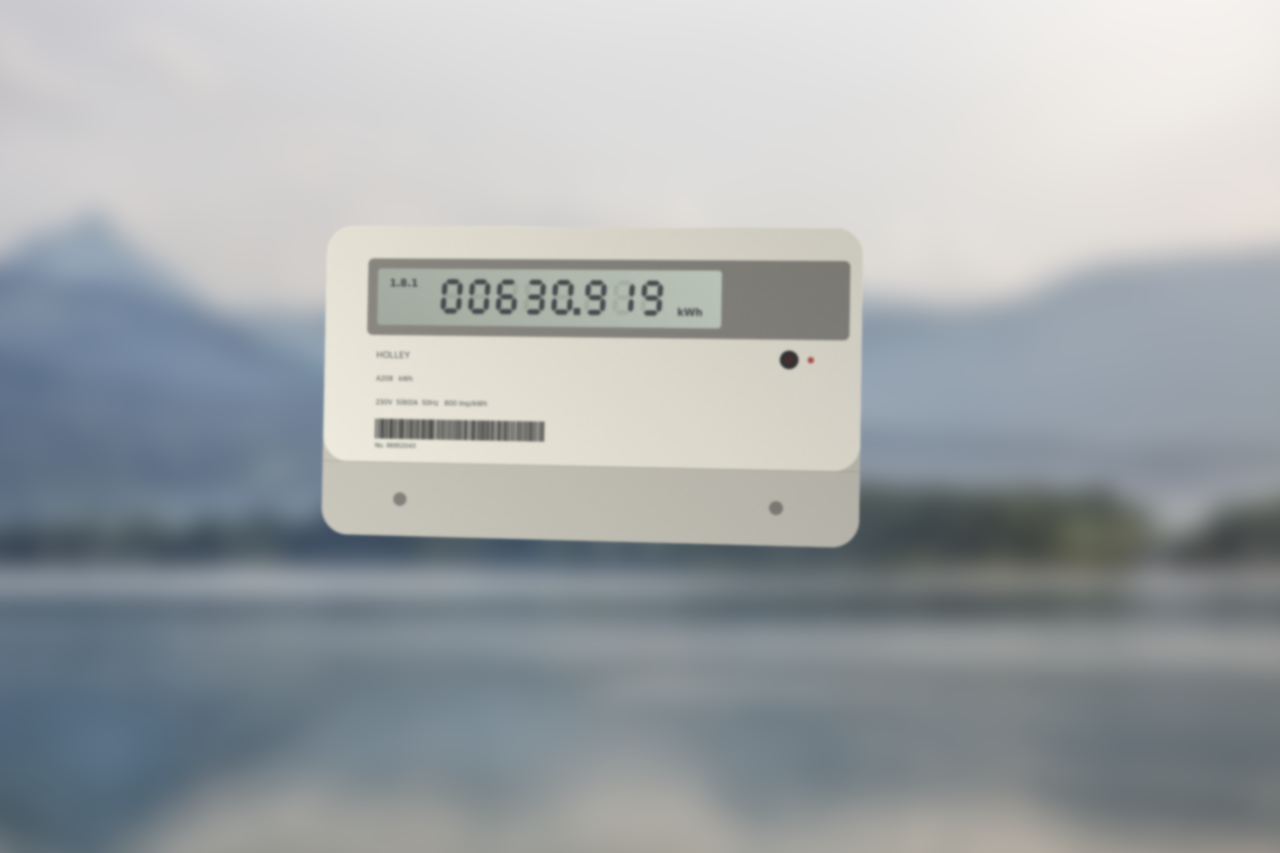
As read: 630.919 (kWh)
